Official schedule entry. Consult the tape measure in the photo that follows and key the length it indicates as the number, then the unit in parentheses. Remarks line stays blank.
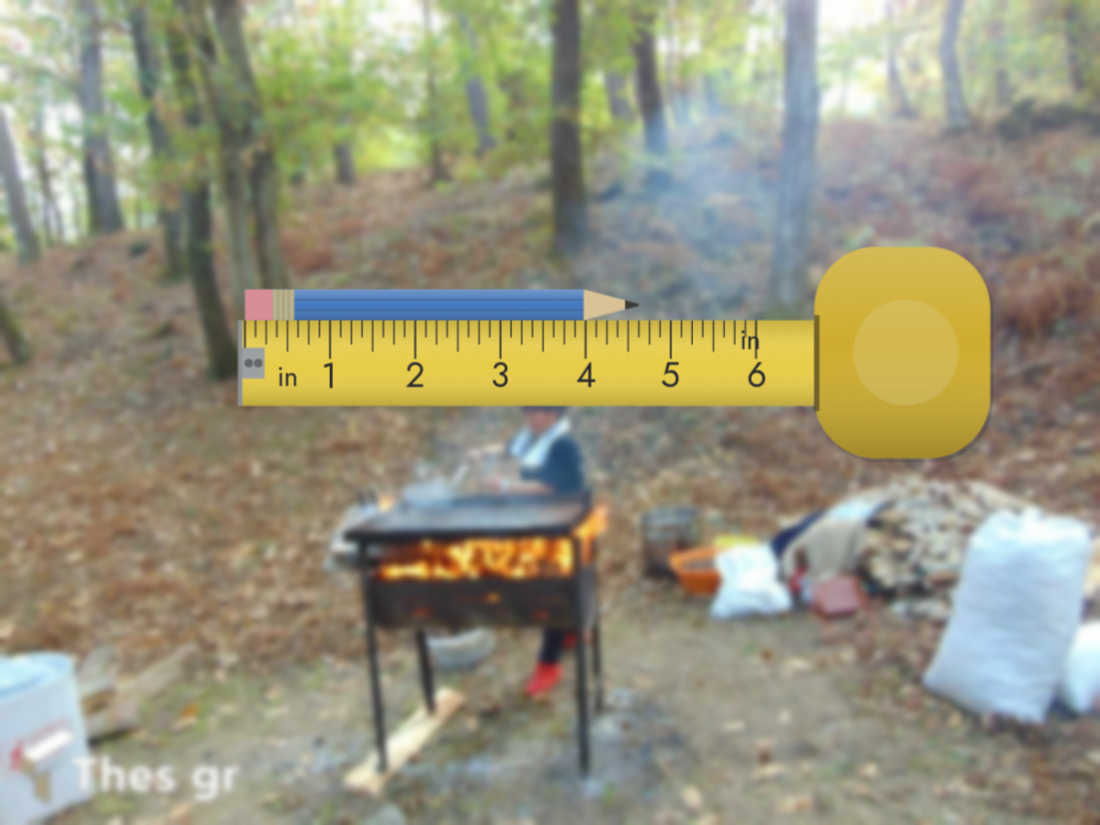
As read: 4.625 (in)
